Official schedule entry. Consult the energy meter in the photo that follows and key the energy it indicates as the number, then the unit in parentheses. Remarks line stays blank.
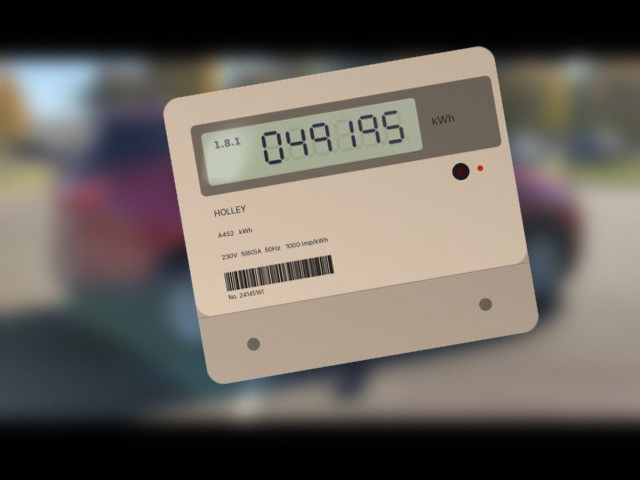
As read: 49195 (kWh)
